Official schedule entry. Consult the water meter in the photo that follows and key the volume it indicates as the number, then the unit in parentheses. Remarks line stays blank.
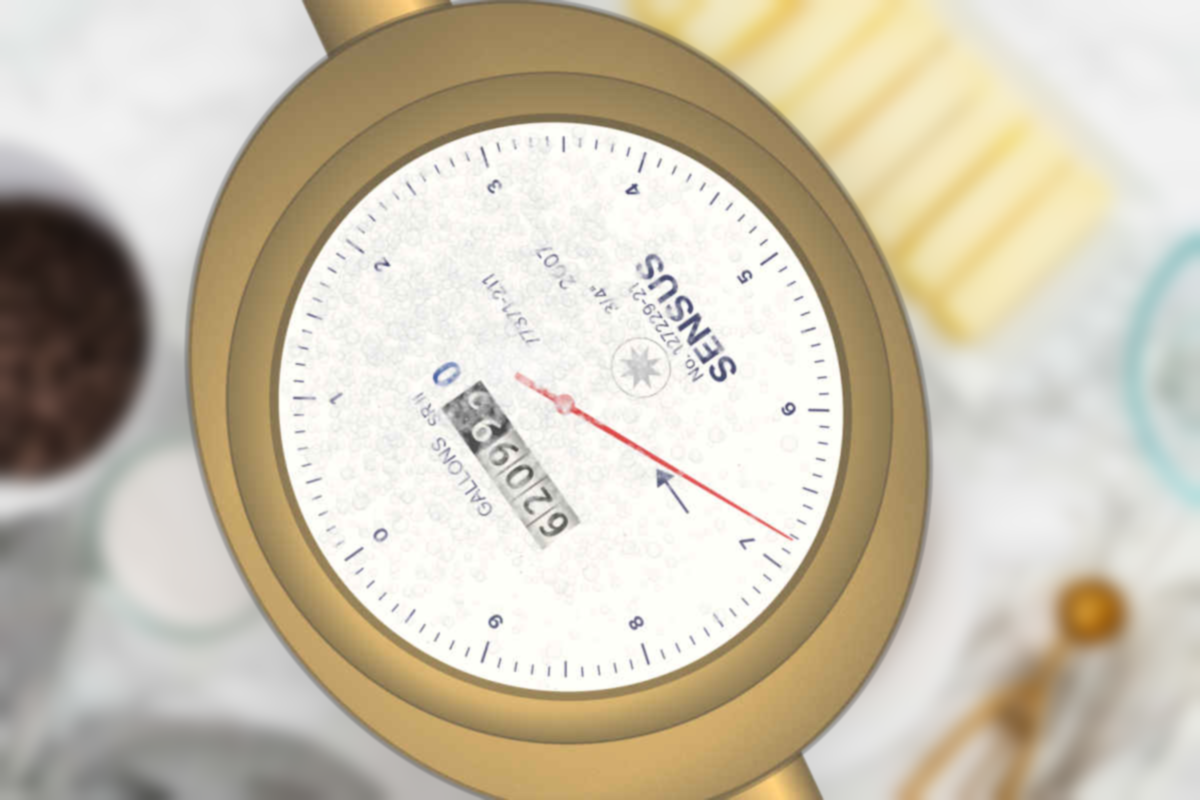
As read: 6209916.8 (gal)
